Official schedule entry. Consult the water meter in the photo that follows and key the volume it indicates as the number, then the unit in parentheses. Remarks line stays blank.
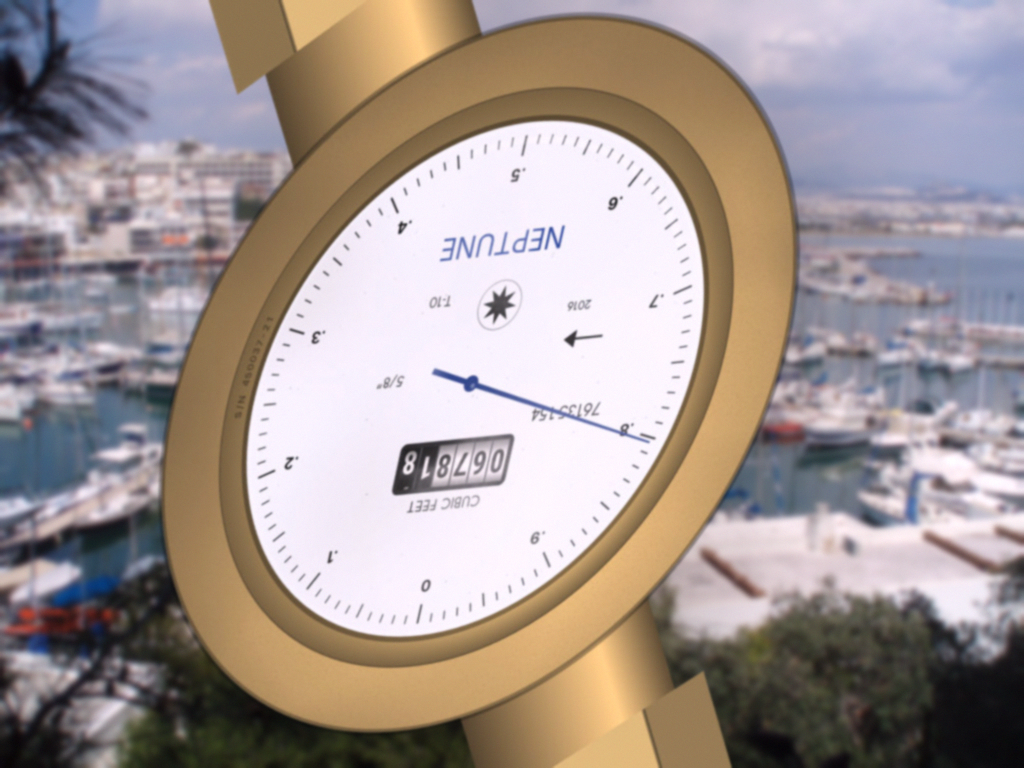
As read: 67817.80 (ft³)
